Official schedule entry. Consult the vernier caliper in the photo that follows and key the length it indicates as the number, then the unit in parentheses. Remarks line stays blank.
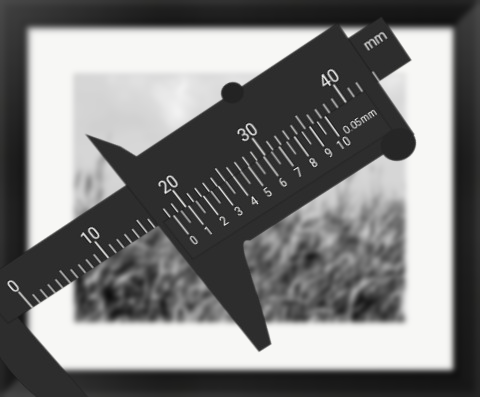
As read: 18.4 (mm)
